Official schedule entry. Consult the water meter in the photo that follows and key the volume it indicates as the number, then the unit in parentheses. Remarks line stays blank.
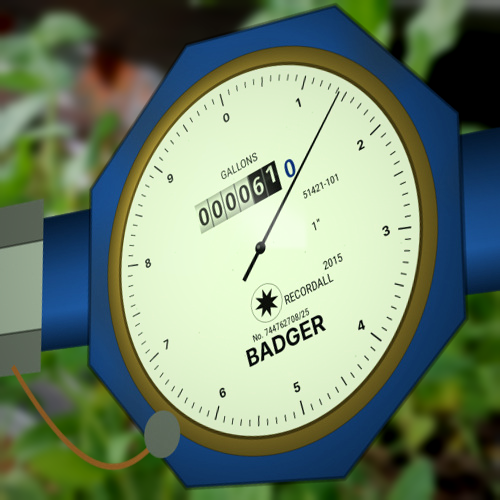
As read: 611.4 (gal)
